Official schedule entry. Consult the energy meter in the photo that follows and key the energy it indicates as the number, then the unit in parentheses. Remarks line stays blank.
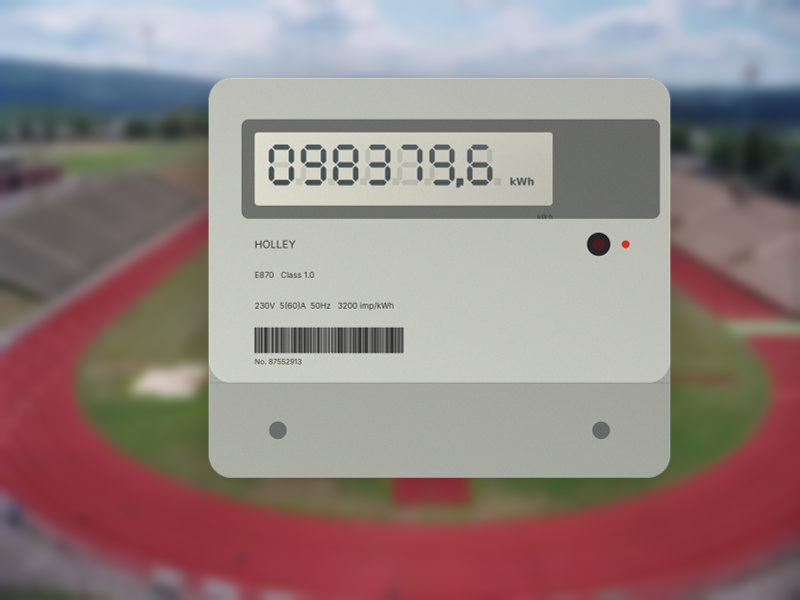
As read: 98379.6 (kWh)
